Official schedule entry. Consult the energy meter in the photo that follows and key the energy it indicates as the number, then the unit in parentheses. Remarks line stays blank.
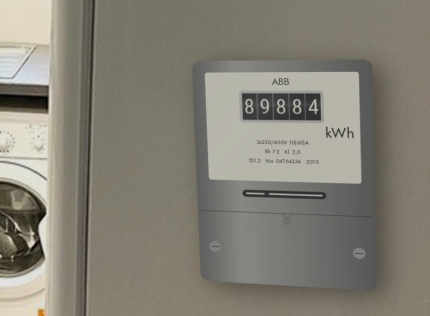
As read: 89884 (kWh)
